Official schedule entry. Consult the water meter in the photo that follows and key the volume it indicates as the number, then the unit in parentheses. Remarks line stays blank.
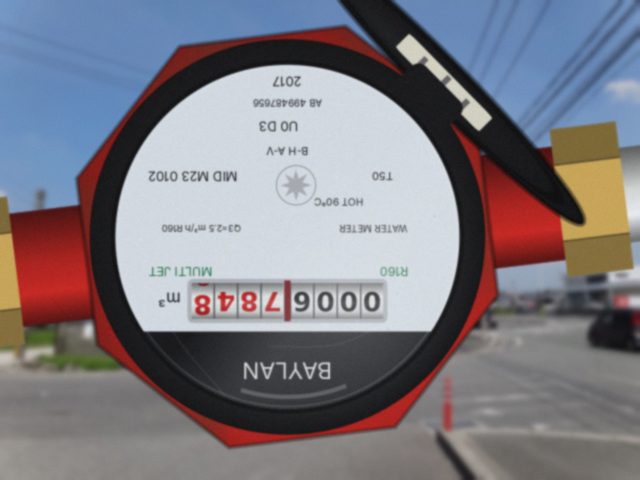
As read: 6.7848 (m³)
